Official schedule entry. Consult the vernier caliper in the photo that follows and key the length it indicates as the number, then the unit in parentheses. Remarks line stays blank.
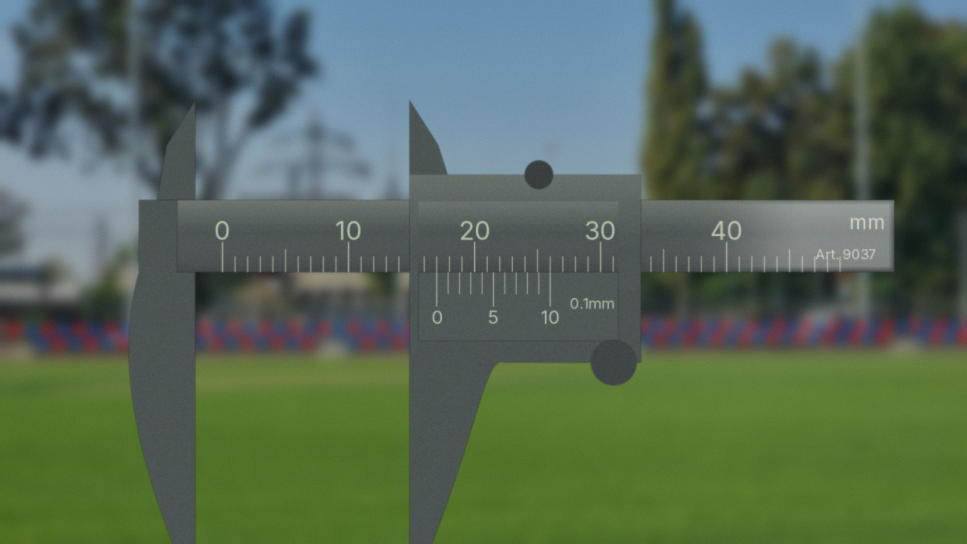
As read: 17.0 (mm)
